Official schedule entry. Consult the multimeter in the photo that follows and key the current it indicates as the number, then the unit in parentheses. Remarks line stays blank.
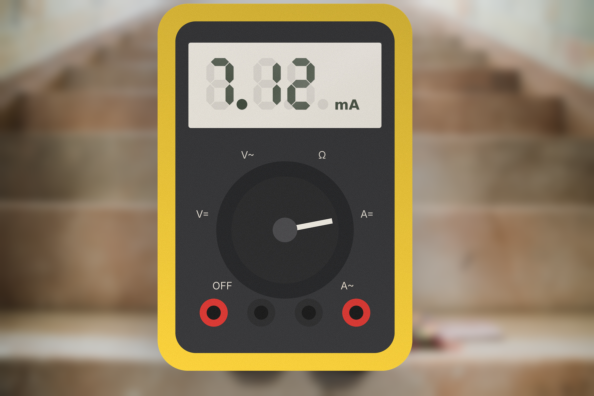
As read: 7.12 (mA)
